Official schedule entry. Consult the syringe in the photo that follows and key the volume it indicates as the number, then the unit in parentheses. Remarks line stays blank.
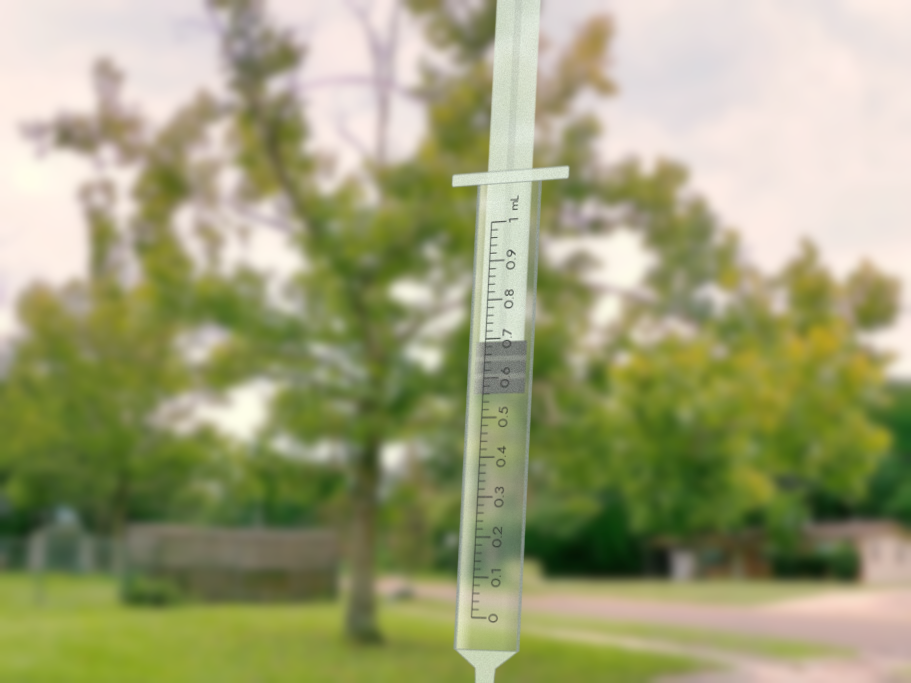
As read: 0.56 (mL)
